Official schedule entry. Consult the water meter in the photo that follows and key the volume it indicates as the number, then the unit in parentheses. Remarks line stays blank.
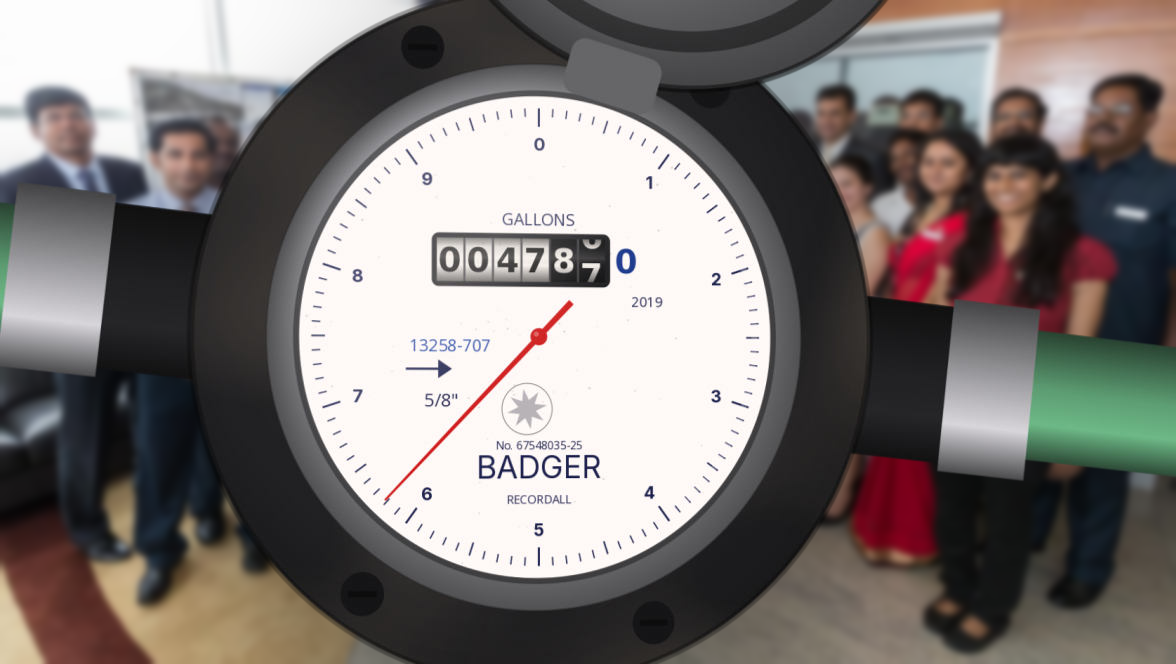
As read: 47866.2 (gal)
